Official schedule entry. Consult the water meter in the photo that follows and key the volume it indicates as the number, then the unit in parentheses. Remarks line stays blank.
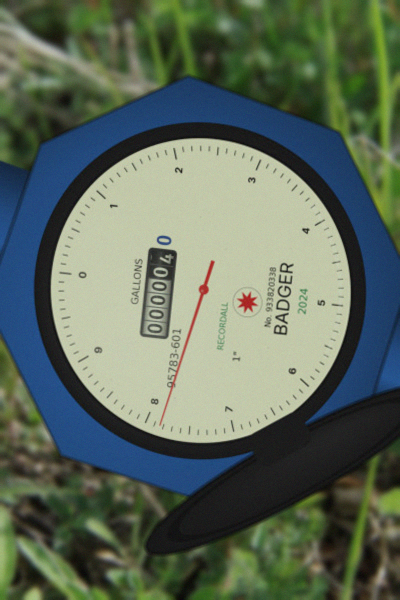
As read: 37.8 (gal)
